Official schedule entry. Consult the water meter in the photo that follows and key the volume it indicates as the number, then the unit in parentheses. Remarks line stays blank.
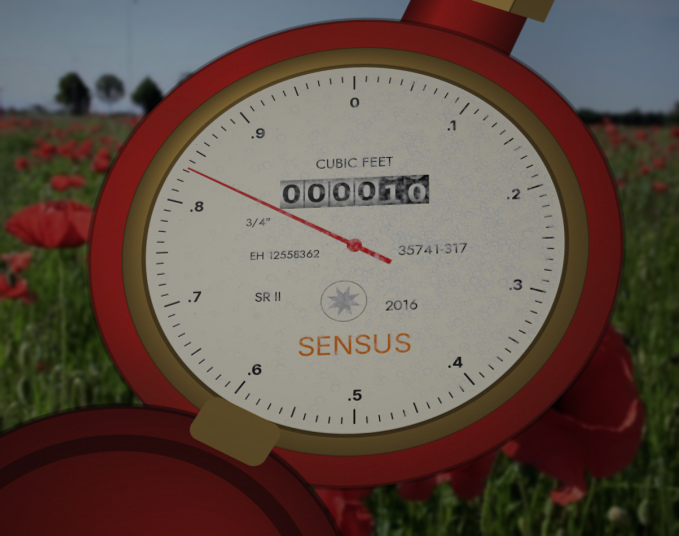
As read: 9.83 (ft³)
